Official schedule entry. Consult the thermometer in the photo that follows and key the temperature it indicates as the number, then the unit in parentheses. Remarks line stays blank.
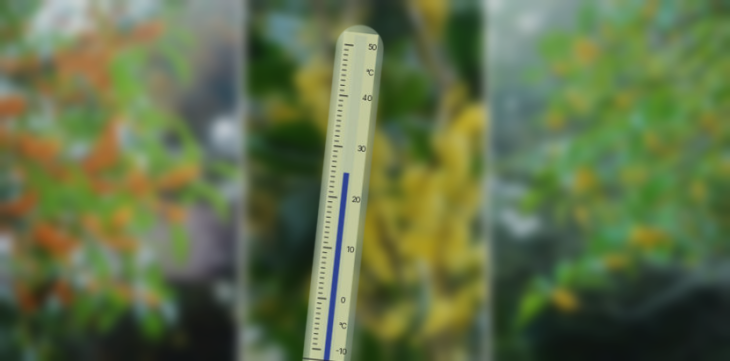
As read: 25 (°C)
